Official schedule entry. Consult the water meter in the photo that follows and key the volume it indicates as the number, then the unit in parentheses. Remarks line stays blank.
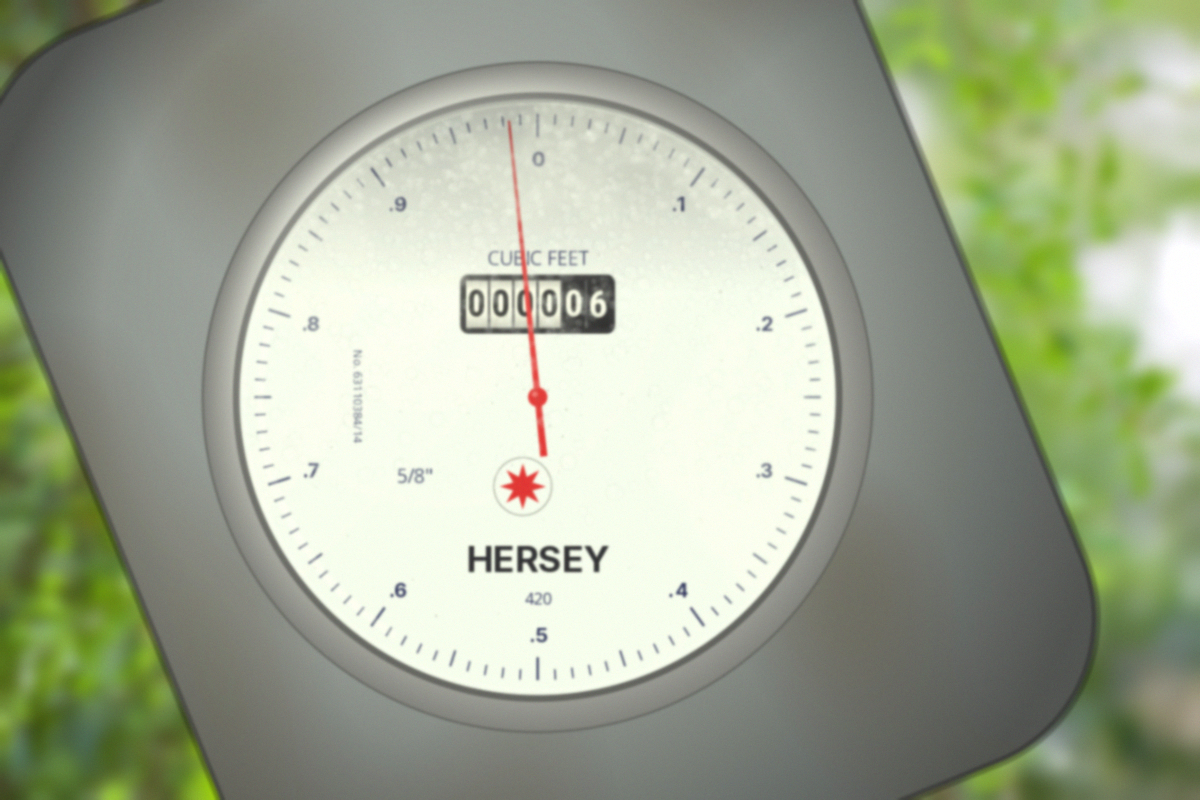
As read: 5.98 (ft³)
